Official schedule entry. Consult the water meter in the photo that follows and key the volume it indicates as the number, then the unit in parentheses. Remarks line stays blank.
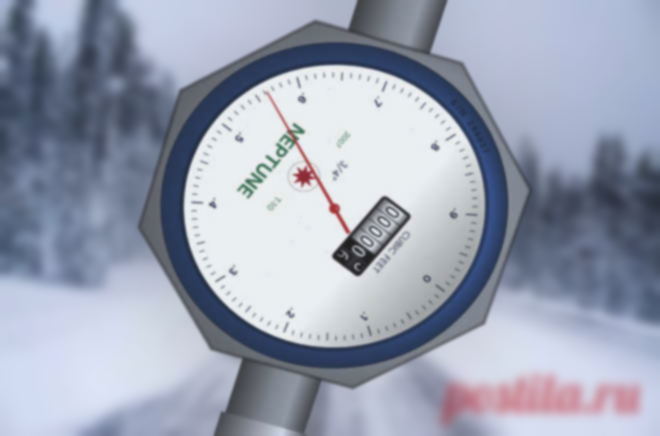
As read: 5.56 (ft³)
